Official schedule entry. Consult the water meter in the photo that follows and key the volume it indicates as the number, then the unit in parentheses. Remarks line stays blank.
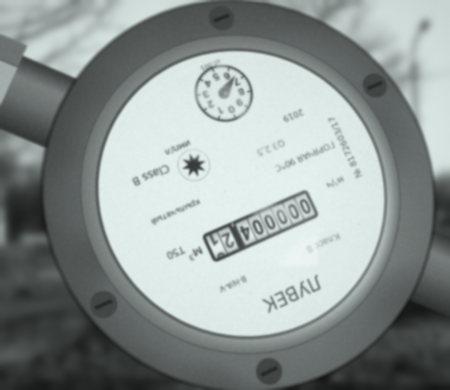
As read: 4.206 (m³)
